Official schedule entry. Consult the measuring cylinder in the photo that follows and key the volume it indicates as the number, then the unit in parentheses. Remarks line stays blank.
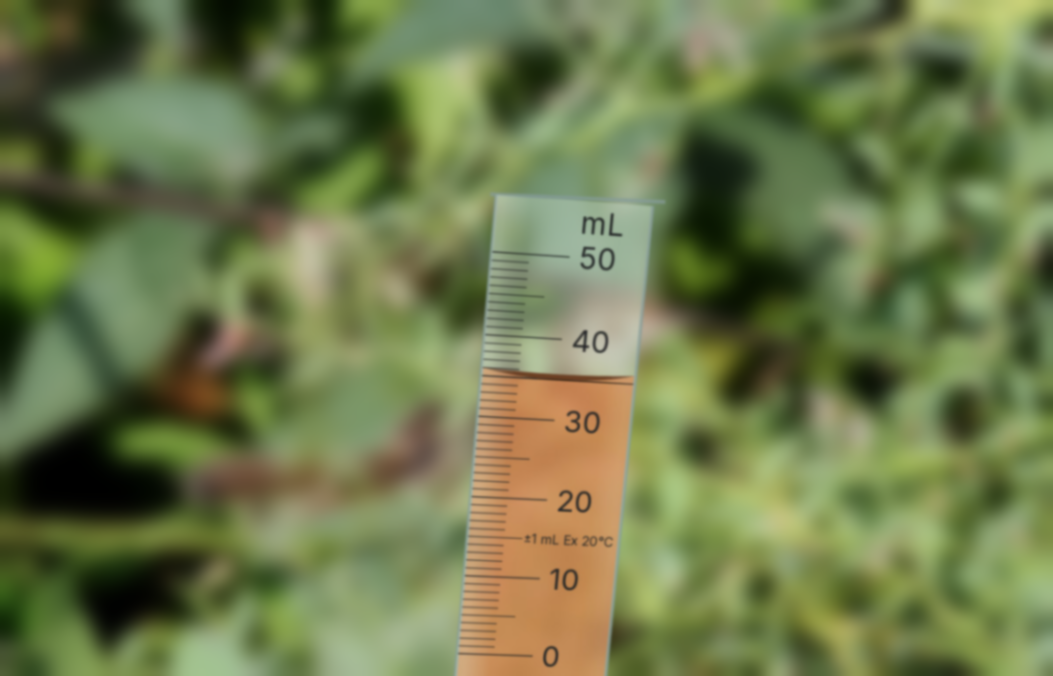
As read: 35 (mL)
